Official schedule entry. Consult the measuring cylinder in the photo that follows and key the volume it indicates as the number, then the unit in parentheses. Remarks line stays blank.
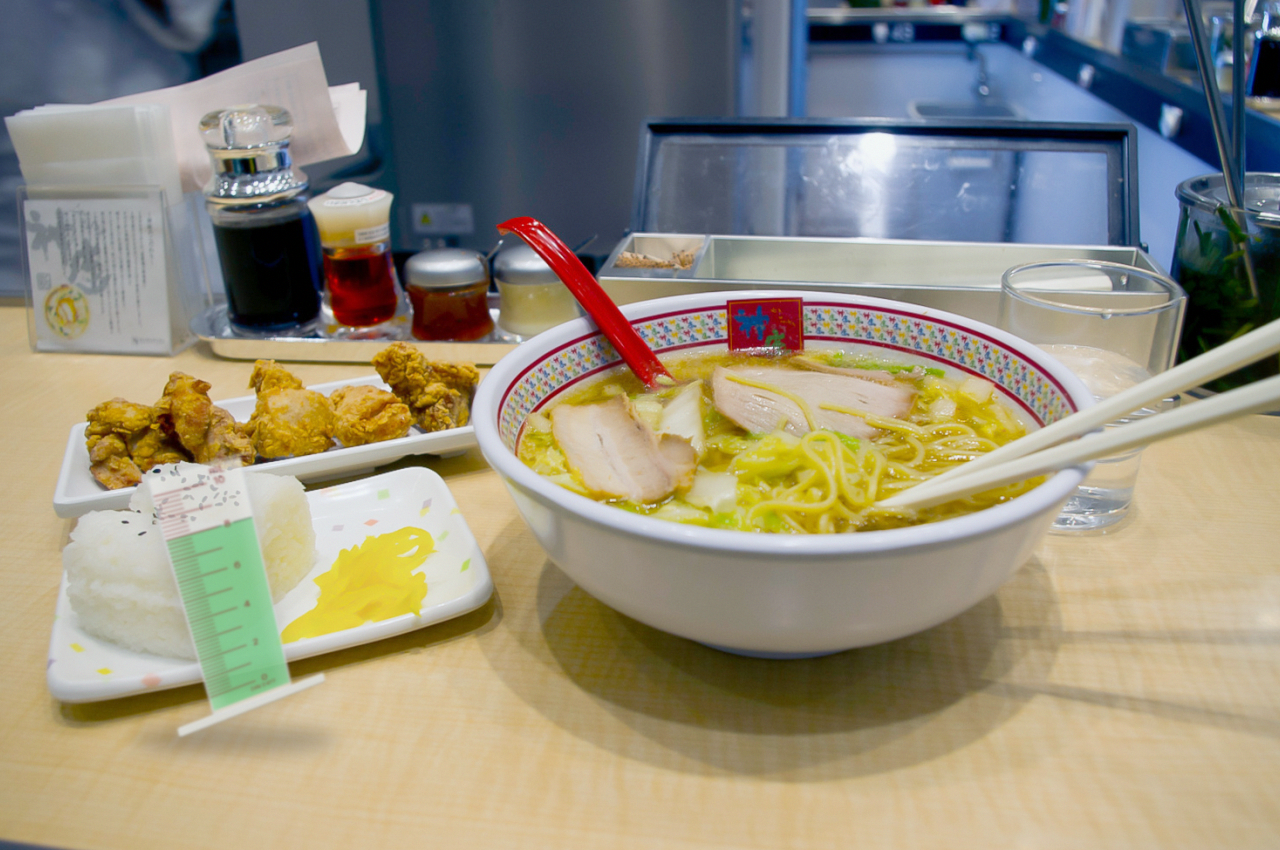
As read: 8 (mL)
